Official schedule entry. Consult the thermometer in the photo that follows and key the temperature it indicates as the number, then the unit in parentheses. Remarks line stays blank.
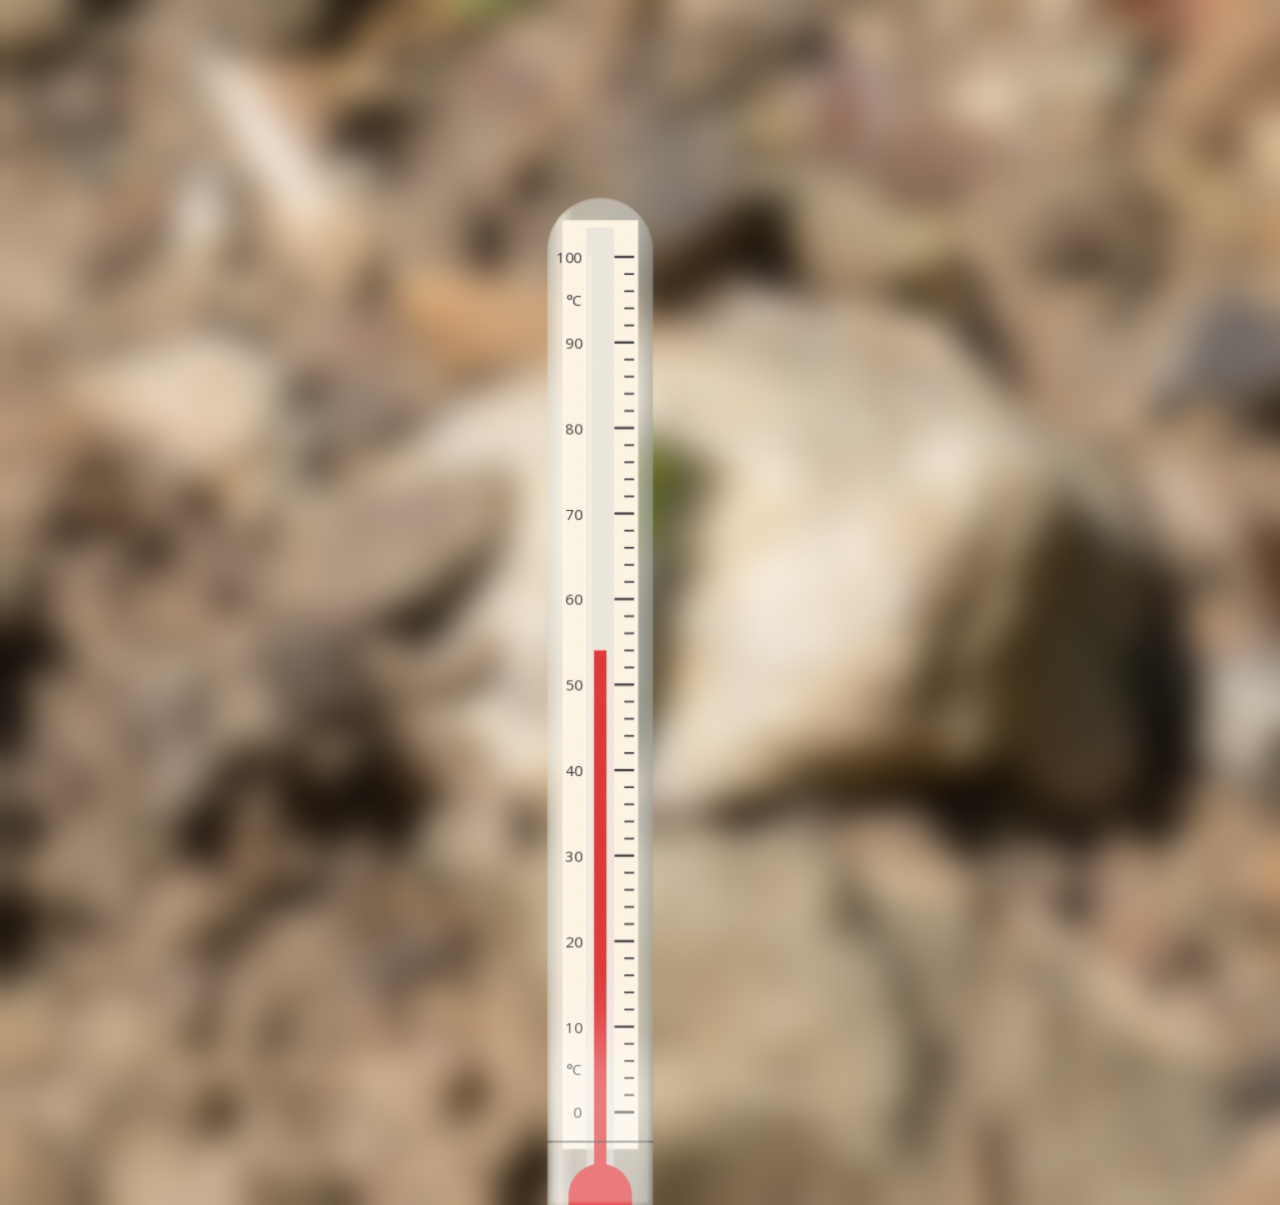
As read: 54 (°C)
